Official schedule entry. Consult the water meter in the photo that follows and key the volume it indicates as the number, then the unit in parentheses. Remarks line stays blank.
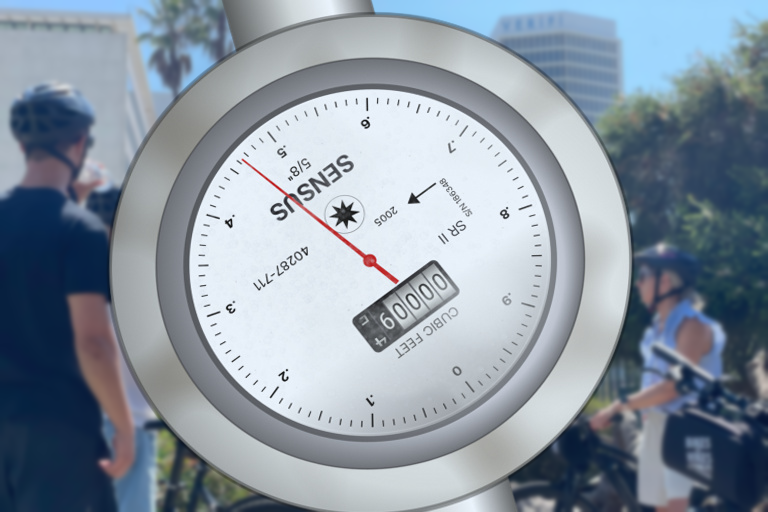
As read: 94.46 (ft³)
